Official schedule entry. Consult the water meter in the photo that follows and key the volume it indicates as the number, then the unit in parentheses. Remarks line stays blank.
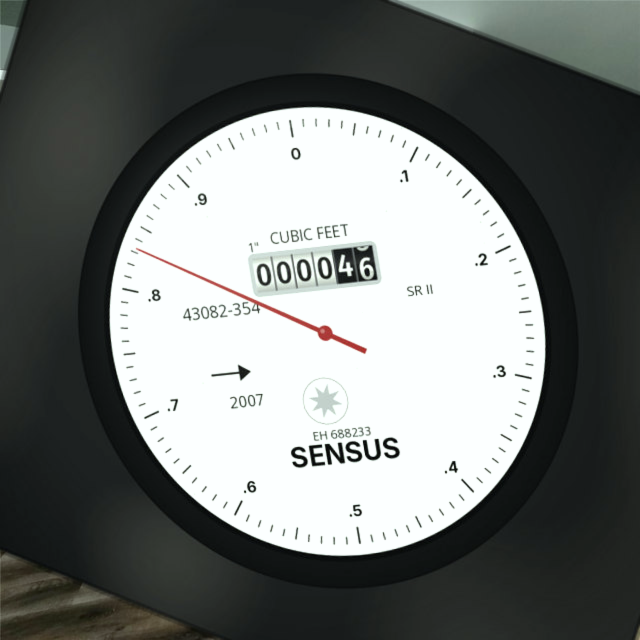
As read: 45.83 (ft³)
